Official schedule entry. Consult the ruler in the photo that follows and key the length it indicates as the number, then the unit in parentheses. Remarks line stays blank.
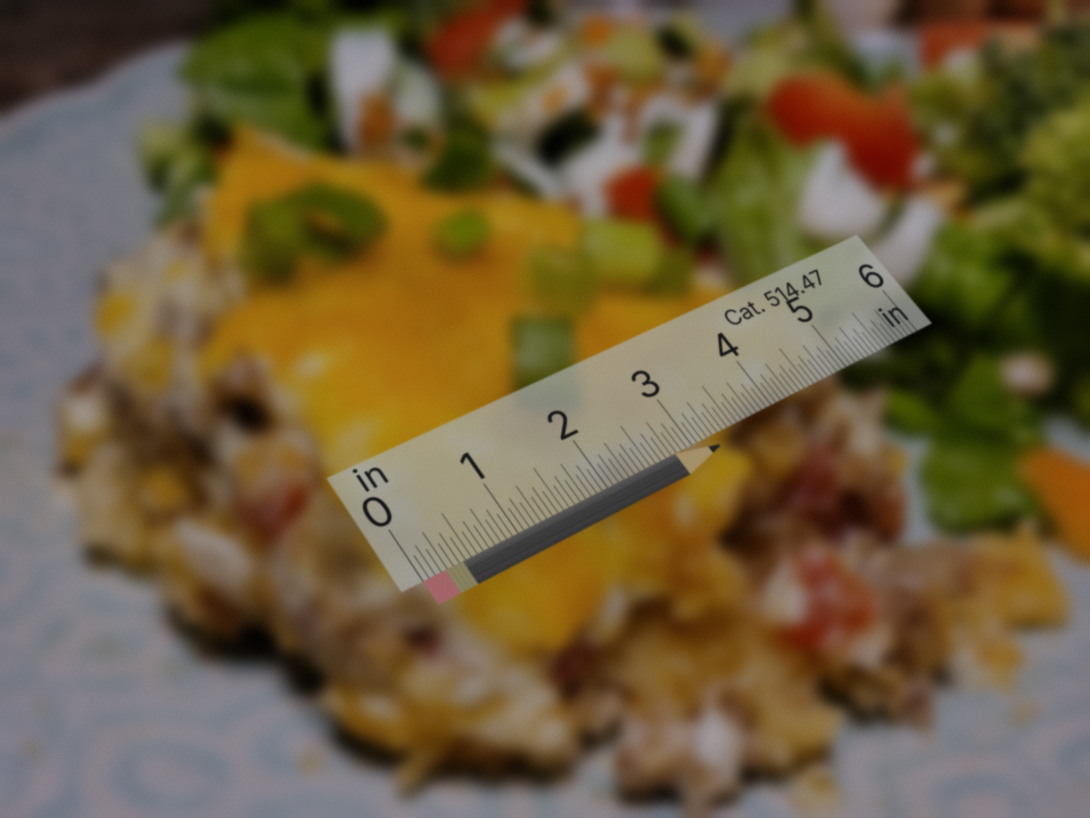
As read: 3.25 (in)
